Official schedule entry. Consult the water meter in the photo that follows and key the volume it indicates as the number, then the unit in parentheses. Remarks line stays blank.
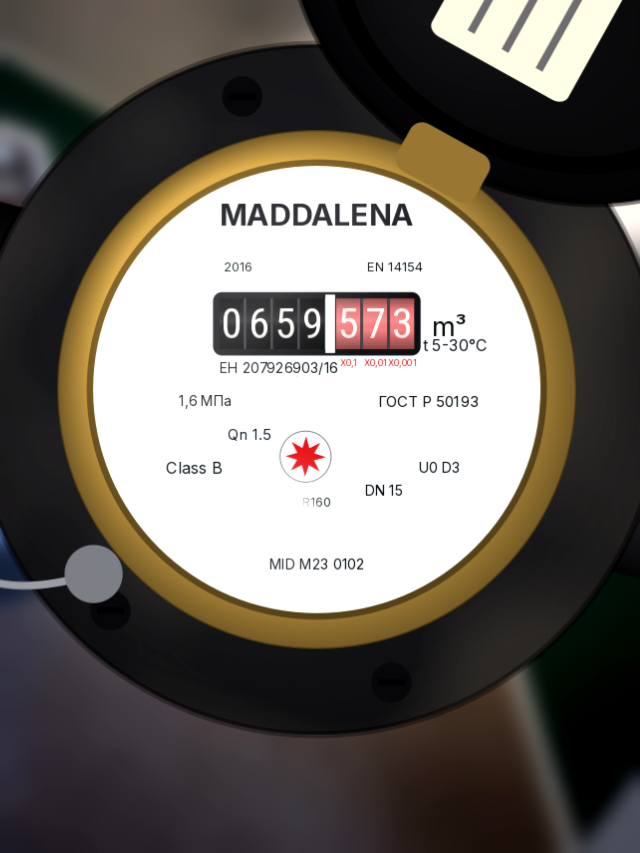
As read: 659.573 (m³)
